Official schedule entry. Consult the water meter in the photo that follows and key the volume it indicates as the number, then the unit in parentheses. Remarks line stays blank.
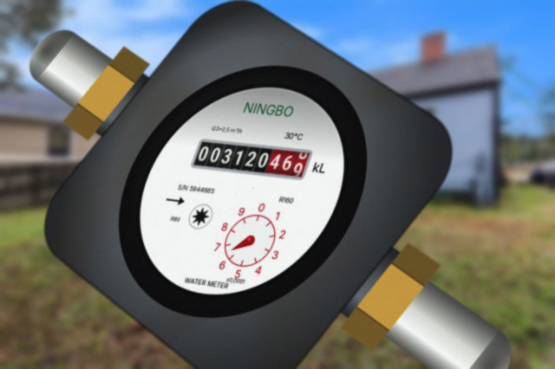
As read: 3120.4686 (kL)
